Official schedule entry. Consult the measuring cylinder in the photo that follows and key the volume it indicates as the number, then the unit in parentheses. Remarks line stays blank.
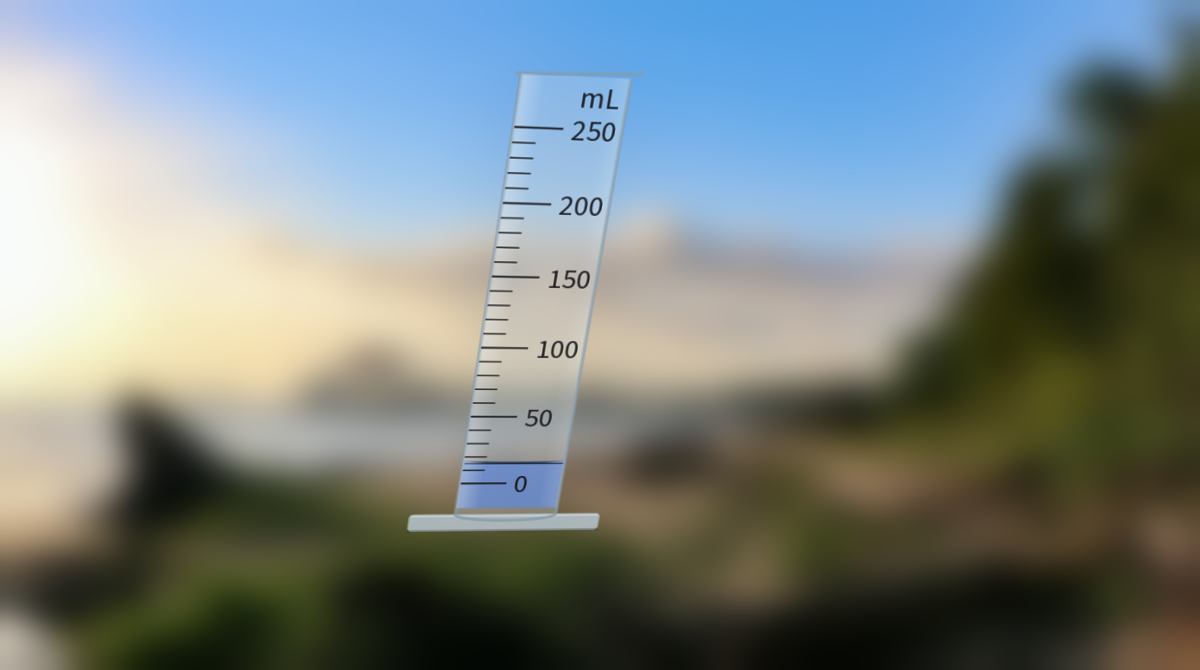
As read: 15 (mL)
